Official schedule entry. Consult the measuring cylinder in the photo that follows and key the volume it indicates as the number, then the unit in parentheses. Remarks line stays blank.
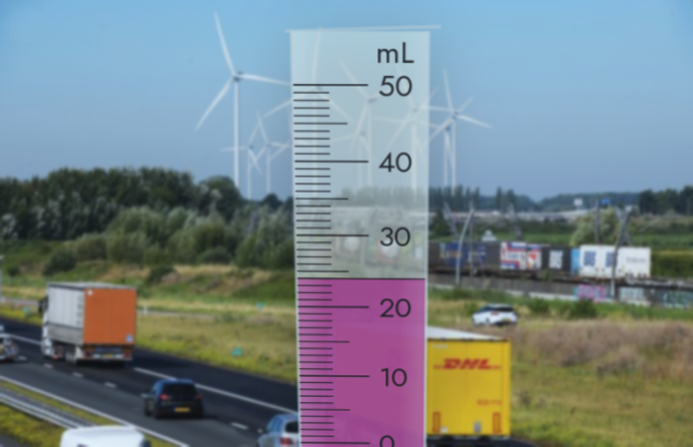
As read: 24 (mL)
